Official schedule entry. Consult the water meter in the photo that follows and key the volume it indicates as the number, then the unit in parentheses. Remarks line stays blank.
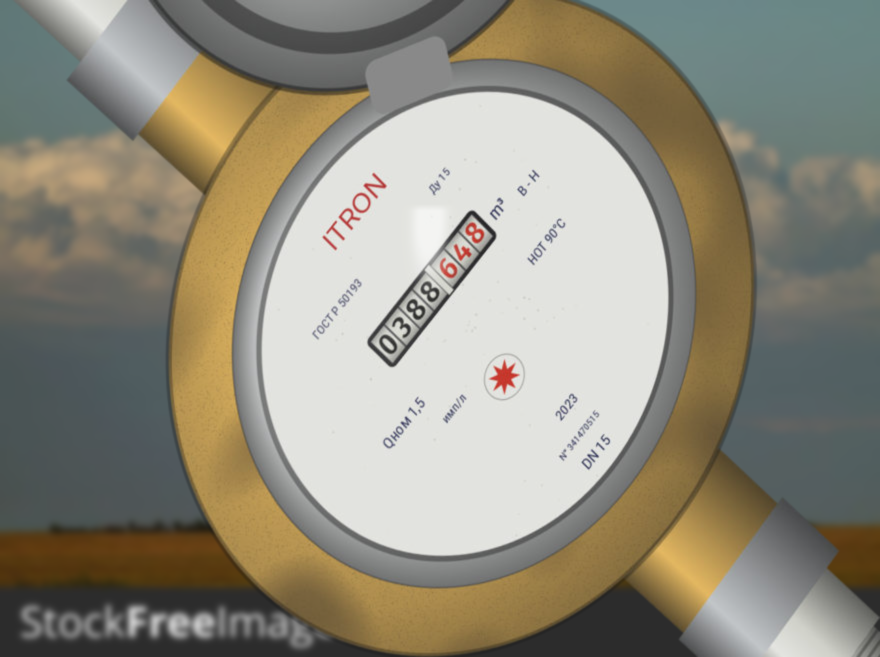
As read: 388.648 (m³)
